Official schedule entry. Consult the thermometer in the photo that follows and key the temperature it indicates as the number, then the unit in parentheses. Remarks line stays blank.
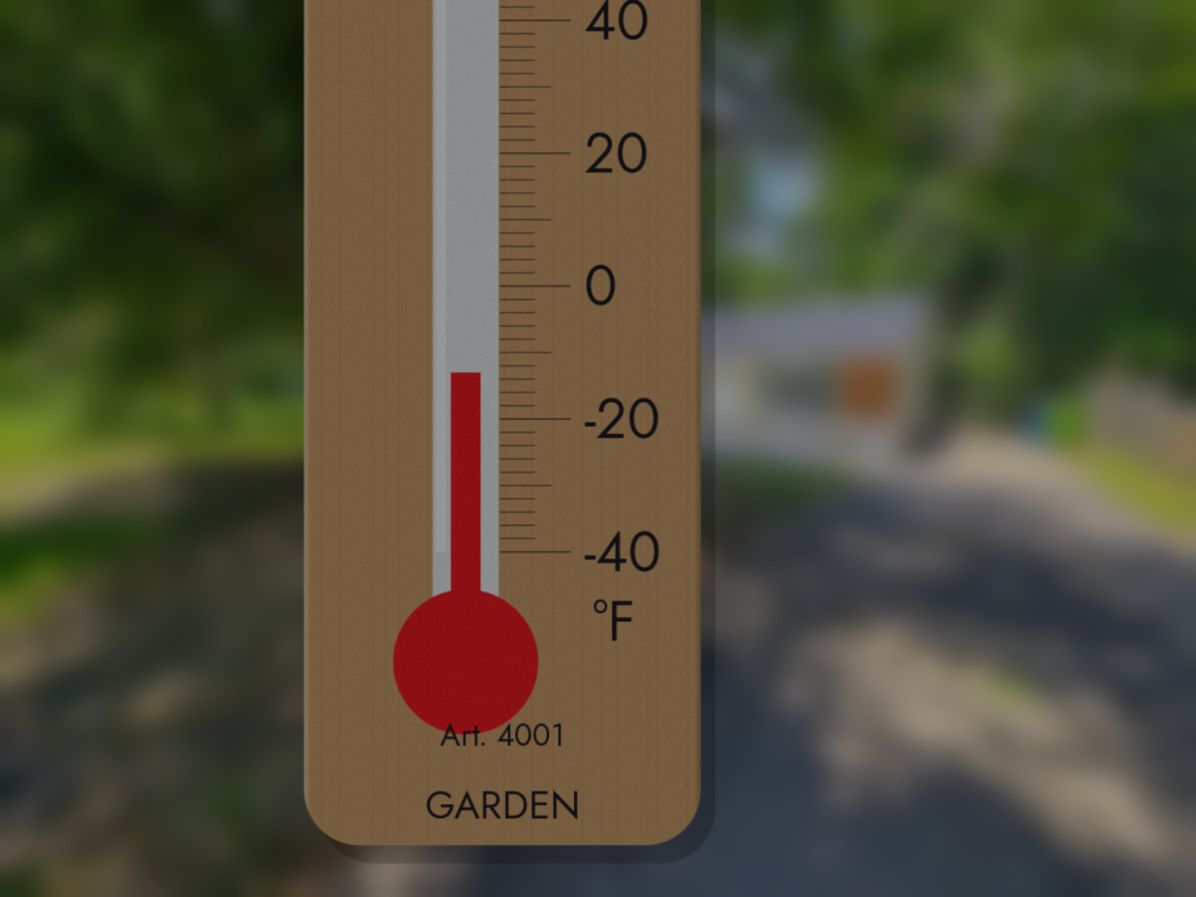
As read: -13 (°F)
